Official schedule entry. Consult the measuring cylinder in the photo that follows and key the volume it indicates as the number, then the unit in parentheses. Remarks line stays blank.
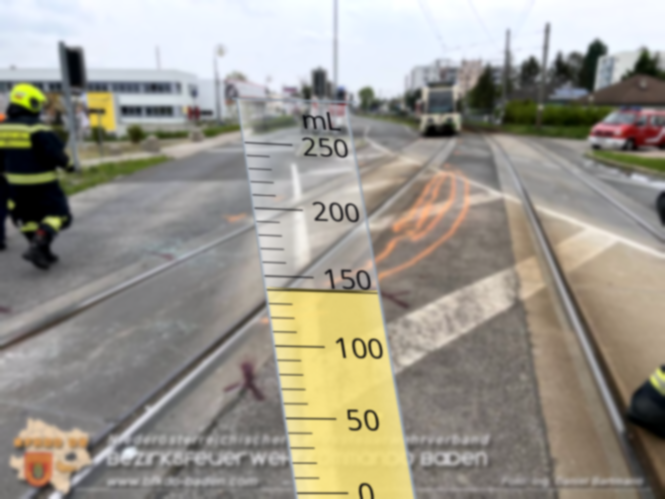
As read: 140 (mL)
